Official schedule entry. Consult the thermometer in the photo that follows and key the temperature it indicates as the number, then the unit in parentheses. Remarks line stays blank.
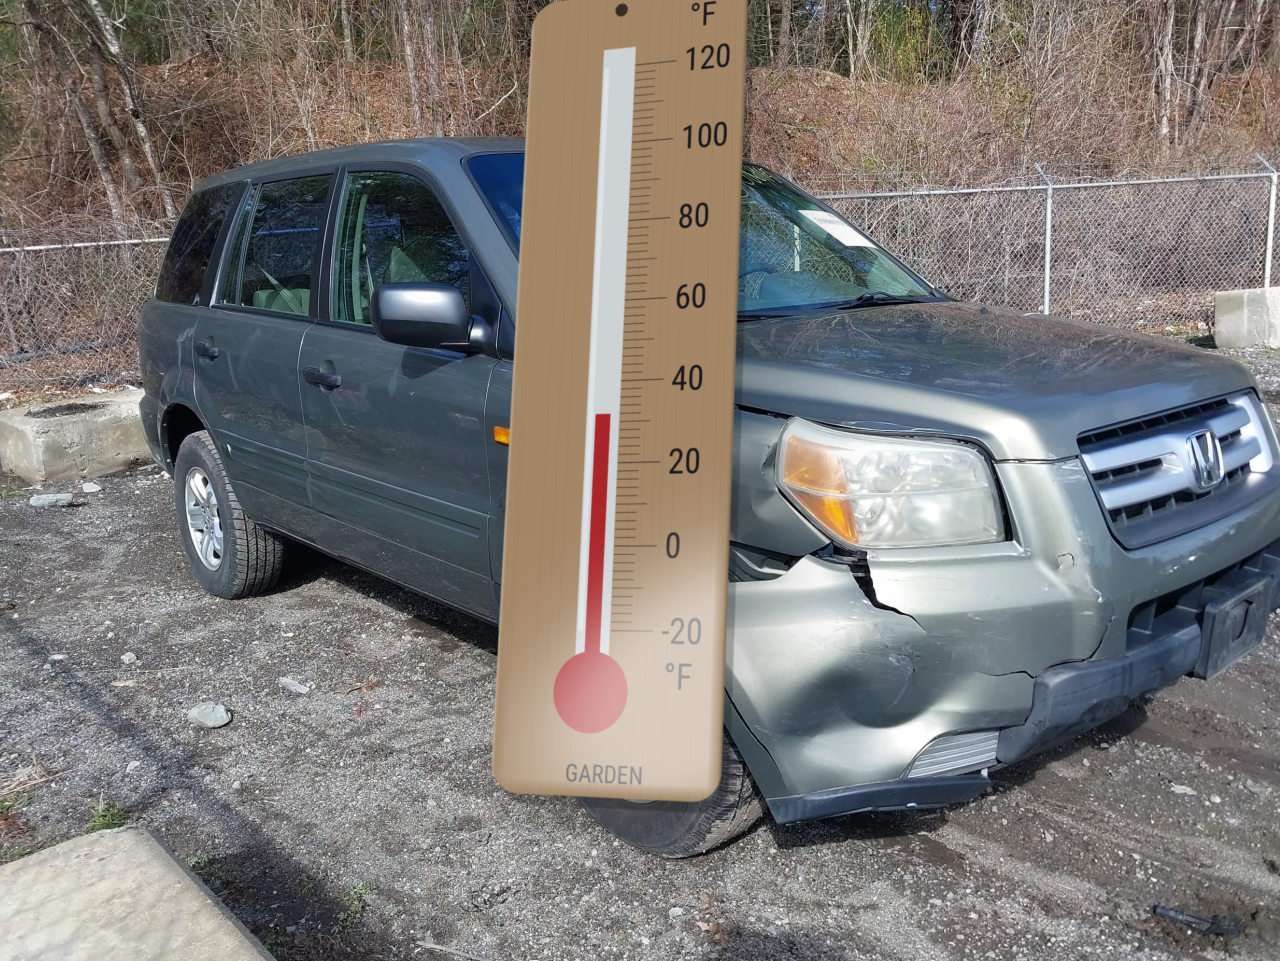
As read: 32 (°F)
